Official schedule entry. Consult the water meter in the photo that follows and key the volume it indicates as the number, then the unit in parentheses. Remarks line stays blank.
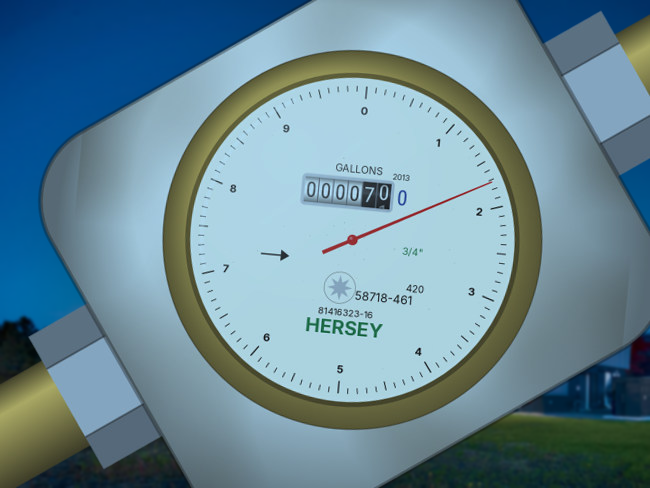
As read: 701.7 (gal)
